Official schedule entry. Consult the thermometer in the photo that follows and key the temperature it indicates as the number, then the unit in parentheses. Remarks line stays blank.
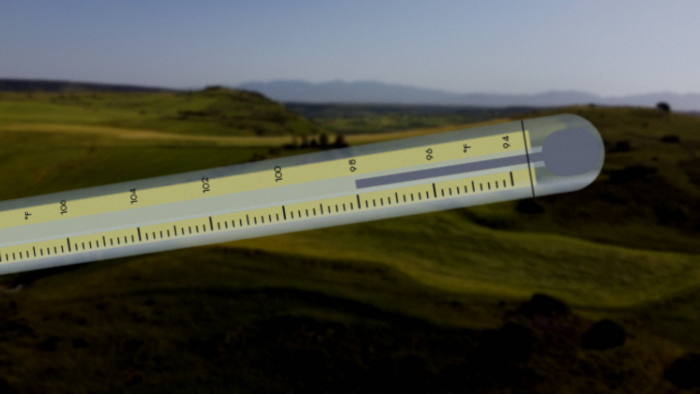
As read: 98 (°F)
